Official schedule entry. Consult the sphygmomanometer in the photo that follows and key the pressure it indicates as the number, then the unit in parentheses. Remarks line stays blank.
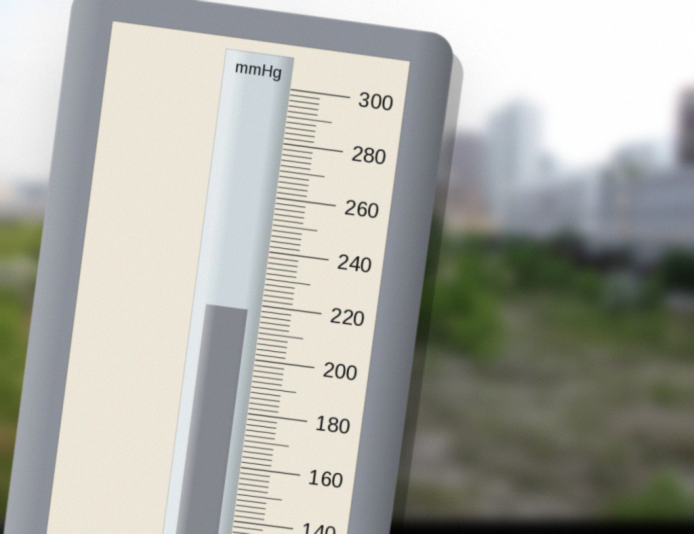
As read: 218 (mmHg)
